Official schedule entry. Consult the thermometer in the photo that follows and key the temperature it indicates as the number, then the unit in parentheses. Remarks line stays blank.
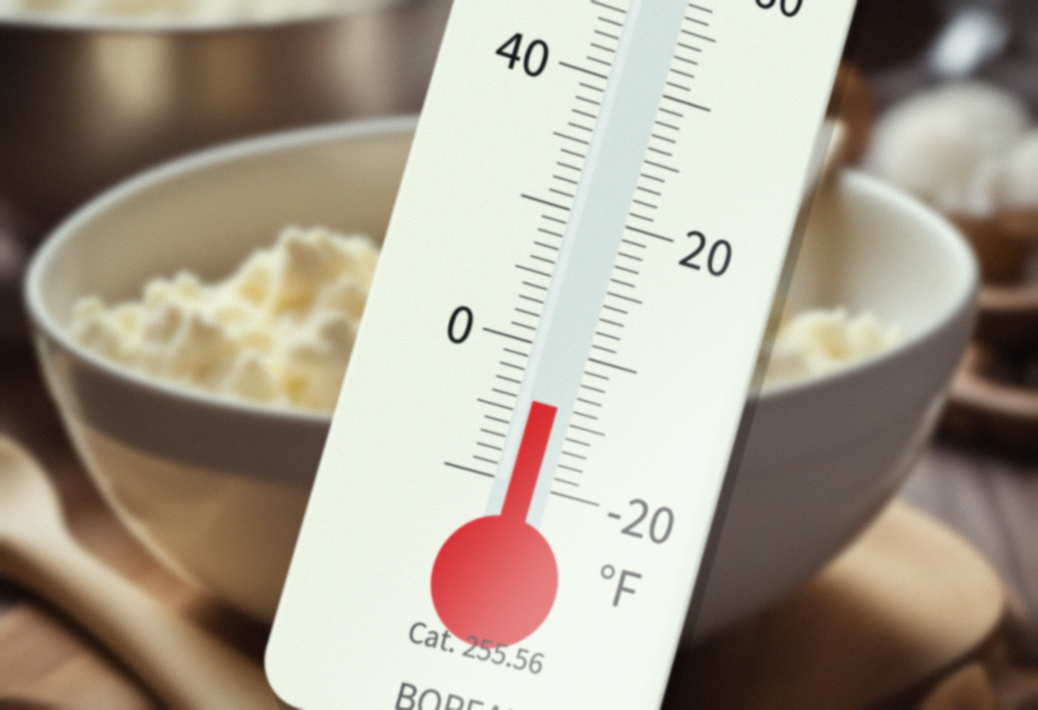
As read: -8 (°F)
